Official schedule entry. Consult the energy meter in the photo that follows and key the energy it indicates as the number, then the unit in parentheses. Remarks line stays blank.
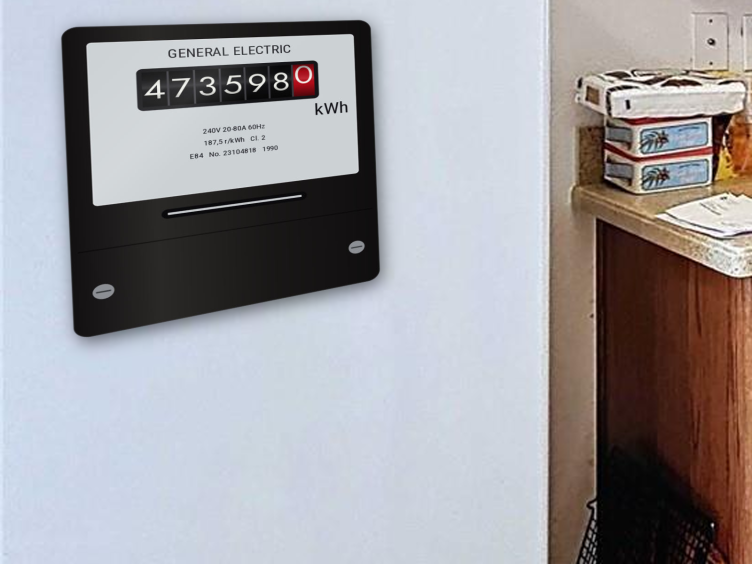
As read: 473598.0 (kWh)
